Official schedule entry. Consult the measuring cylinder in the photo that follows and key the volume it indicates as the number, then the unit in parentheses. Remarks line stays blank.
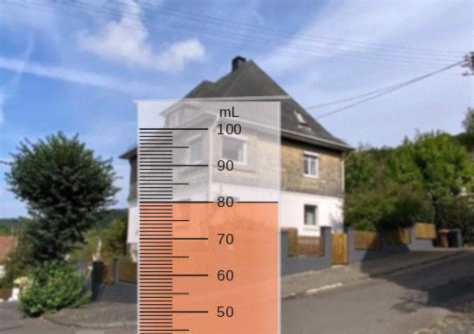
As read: 80 (mL)
